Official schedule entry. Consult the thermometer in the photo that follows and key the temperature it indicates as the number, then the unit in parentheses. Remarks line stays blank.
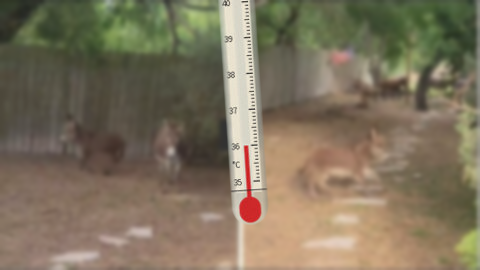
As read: 36 (°C)
